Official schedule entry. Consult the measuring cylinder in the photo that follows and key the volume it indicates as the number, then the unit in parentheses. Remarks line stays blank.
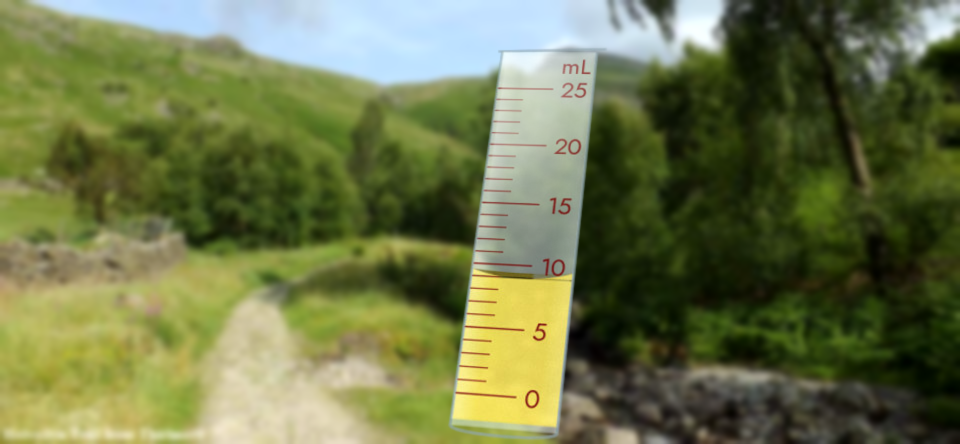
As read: 9 (mL)
